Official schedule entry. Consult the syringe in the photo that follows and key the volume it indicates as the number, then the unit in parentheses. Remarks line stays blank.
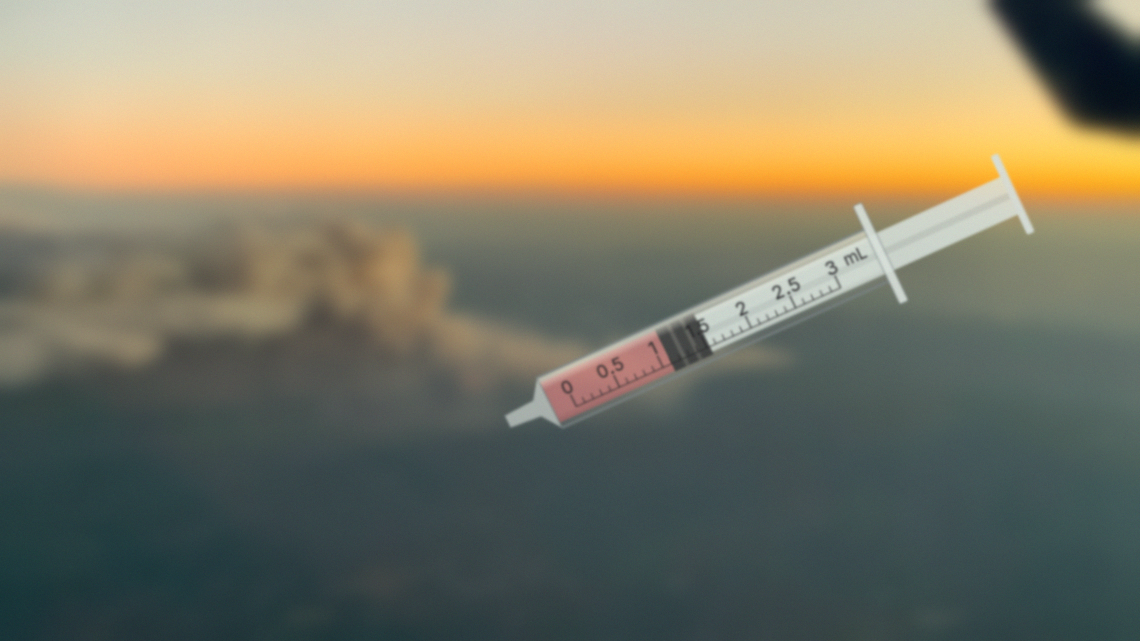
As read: 1.1 (mL)
